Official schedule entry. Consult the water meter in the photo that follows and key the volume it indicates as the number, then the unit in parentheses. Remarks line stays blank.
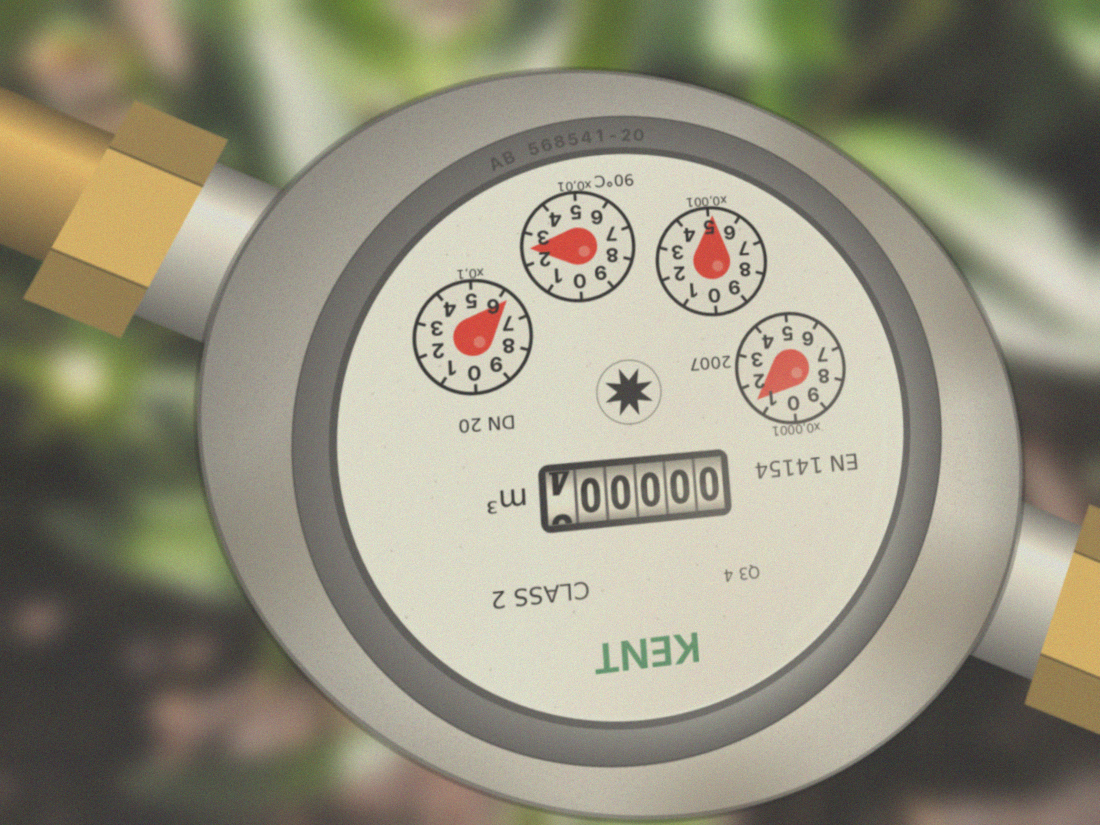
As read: 3.6251 (m³)
